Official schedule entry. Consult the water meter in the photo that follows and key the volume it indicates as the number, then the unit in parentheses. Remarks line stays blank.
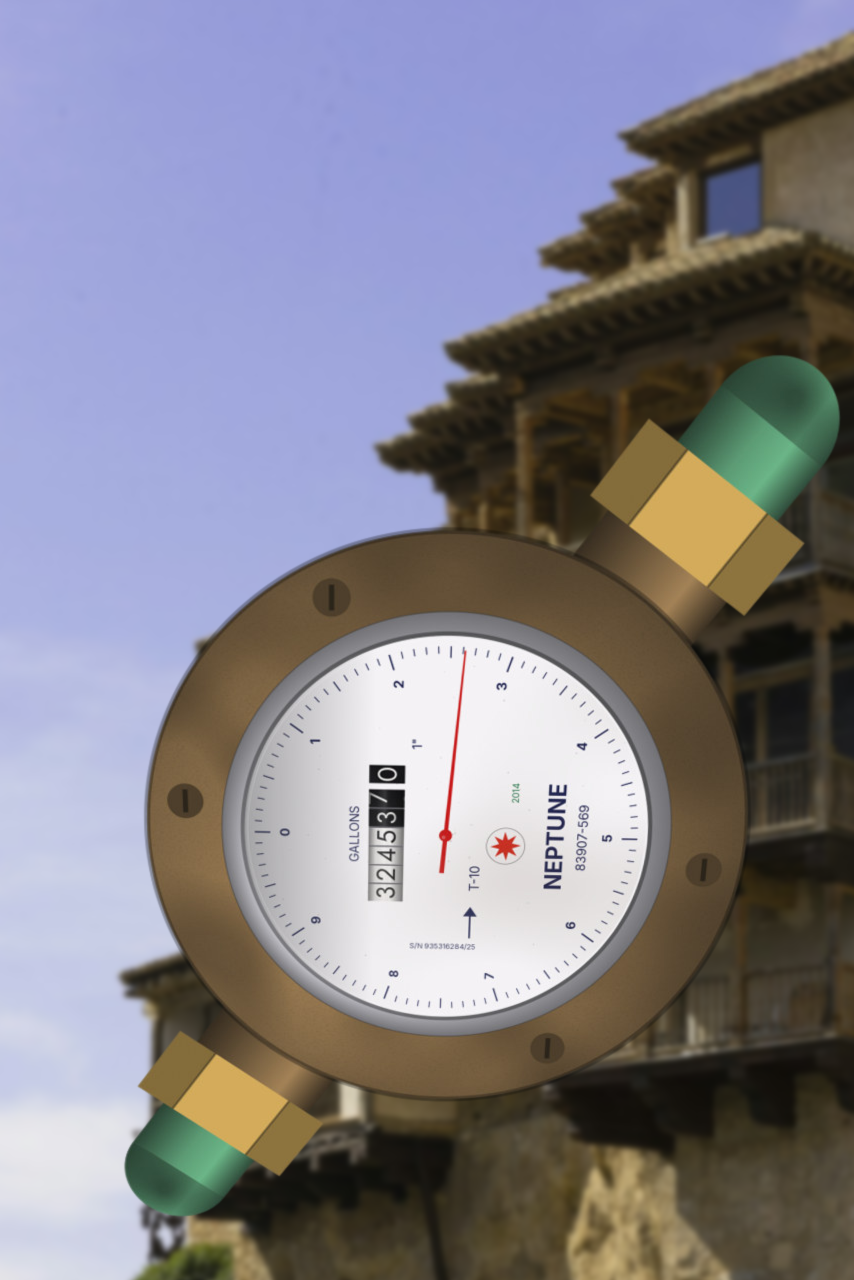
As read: 3245372.6 (gal)
